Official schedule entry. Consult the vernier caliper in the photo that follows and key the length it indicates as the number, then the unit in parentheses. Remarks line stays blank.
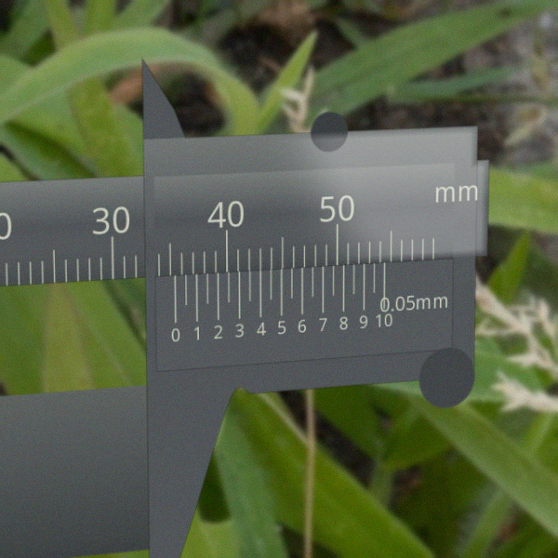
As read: 35.4 (mm)
